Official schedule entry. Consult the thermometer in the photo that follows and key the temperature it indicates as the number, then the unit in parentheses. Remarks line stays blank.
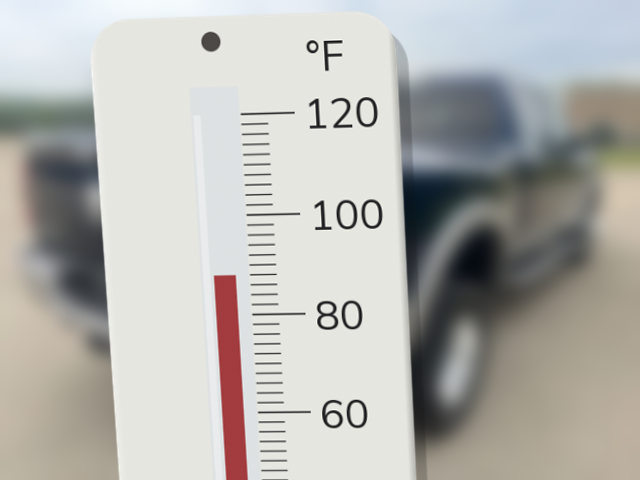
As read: 88 (°F)
